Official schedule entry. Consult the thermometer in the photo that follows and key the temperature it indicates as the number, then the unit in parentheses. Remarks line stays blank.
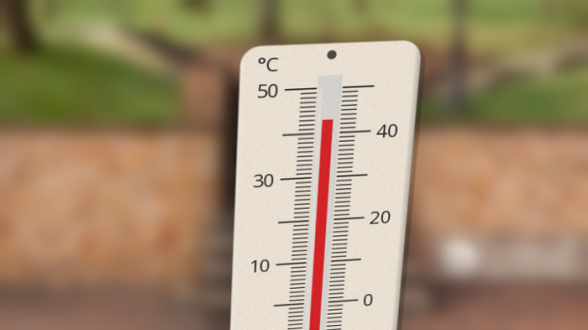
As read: 43 (°C)
